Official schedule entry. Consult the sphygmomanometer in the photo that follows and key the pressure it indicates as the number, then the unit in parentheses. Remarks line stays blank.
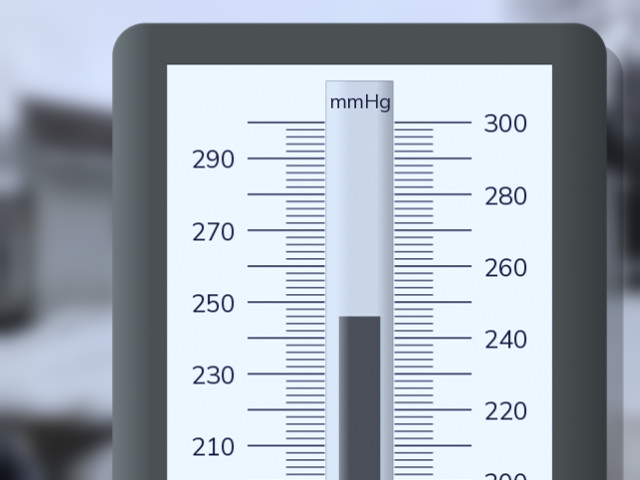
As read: 246 (mmHg)
